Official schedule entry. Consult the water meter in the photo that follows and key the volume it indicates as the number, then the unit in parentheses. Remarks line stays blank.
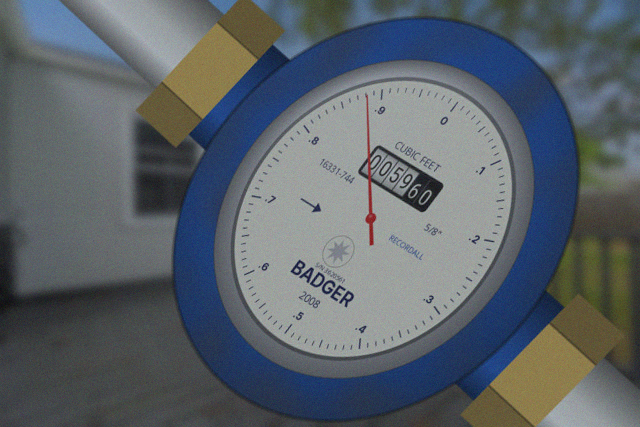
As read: 5959.88 (ft³)
